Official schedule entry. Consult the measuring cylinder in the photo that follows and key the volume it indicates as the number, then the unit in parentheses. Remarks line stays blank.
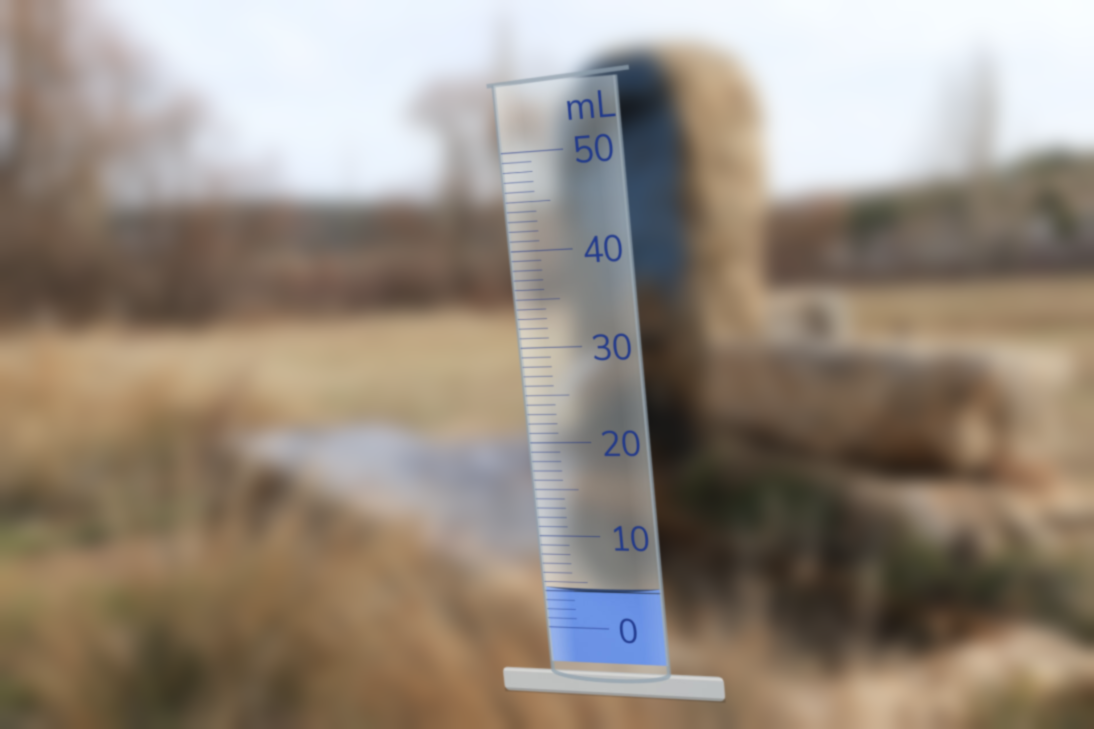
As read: 4 (mL)
